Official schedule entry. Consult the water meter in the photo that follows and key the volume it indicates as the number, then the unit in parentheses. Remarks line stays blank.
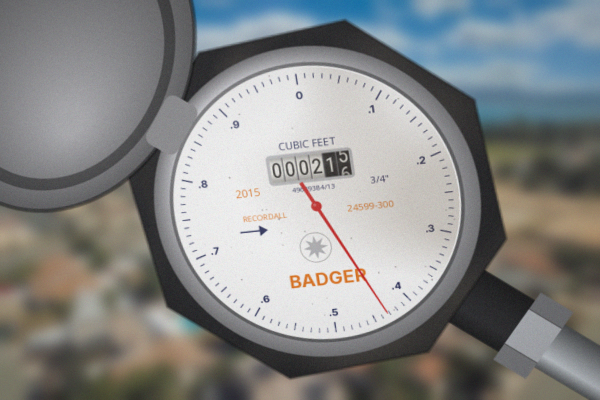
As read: 215.43 (ft³)
